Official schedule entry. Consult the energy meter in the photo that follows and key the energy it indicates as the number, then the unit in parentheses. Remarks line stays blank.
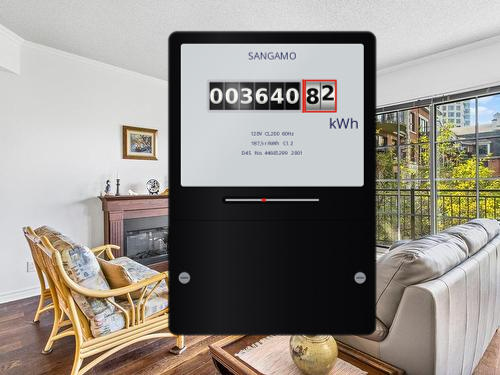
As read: 3640.82 (kWh)
